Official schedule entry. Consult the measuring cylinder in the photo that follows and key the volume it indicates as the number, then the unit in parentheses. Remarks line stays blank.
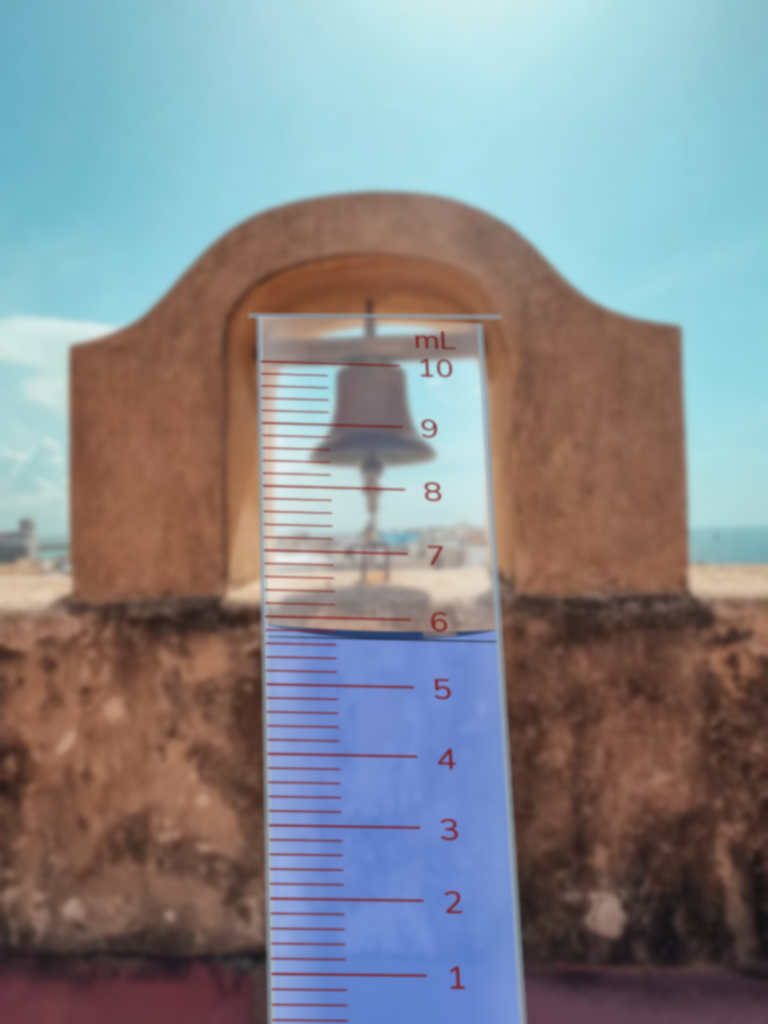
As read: 5.7 (mL)
